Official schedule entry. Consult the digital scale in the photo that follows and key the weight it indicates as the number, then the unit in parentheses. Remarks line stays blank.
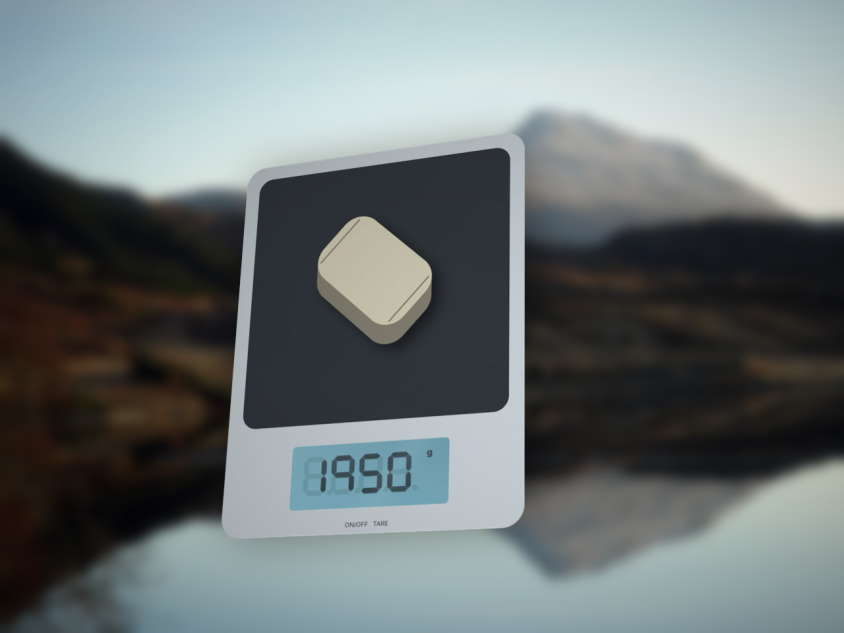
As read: 1950 (g)
